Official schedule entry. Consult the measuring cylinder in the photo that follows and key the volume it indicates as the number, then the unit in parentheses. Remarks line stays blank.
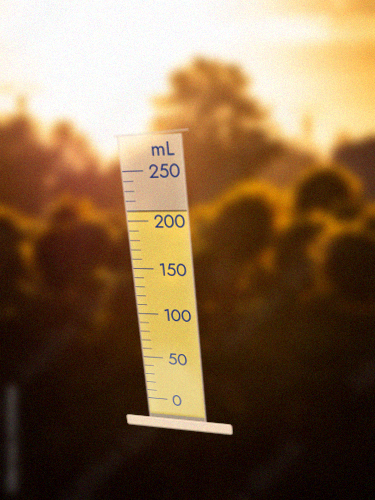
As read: 210 (mL)
